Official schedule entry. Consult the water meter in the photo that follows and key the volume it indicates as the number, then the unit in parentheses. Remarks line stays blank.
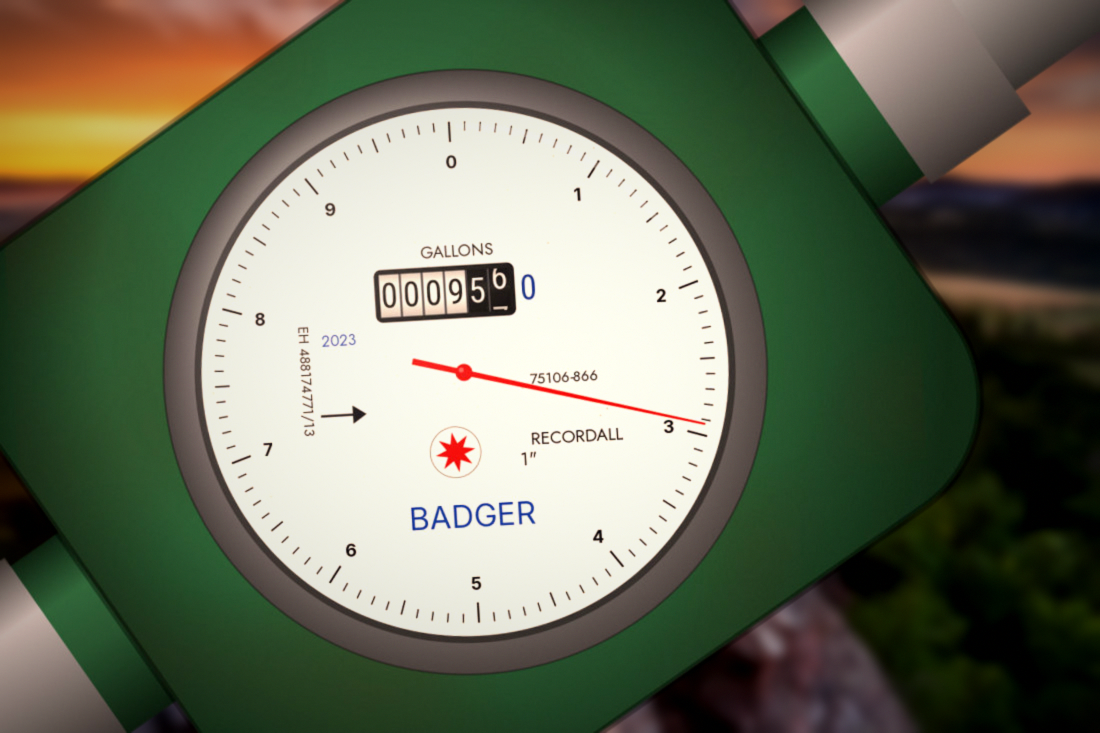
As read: 9562.9 (gal)
